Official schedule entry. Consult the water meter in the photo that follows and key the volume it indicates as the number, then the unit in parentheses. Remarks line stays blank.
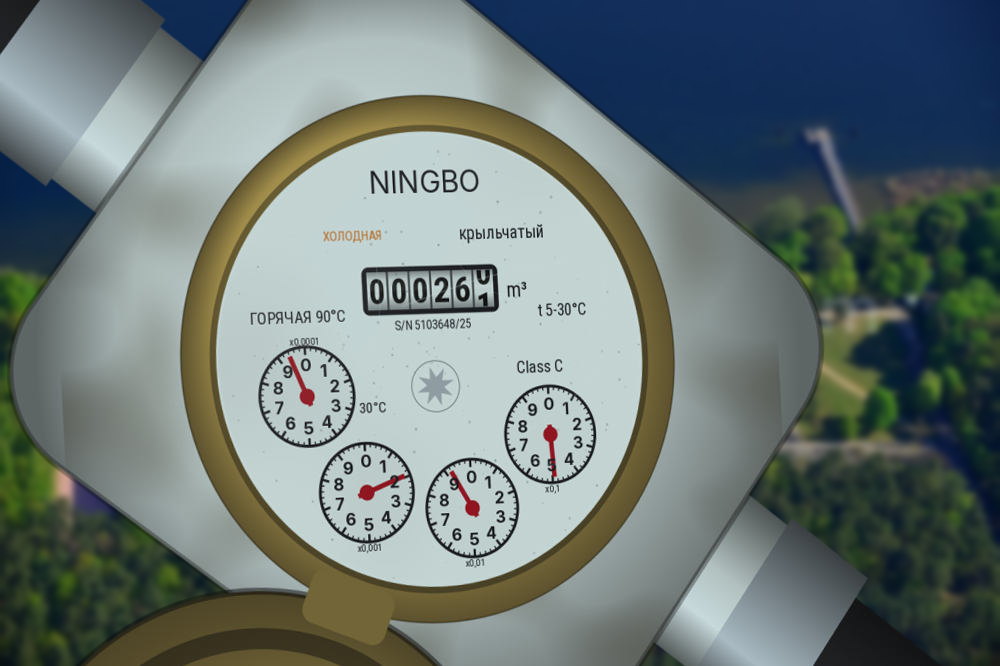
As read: 260.4919 (m³)
